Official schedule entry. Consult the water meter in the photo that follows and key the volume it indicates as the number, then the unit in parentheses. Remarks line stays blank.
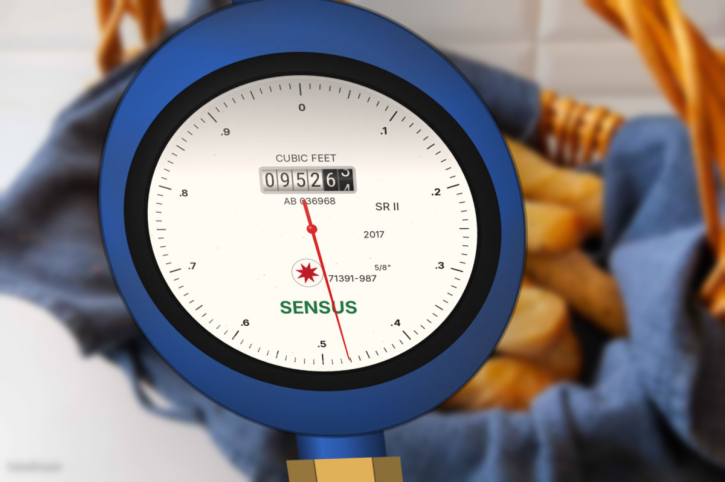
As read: 95263.47 (ft³)
